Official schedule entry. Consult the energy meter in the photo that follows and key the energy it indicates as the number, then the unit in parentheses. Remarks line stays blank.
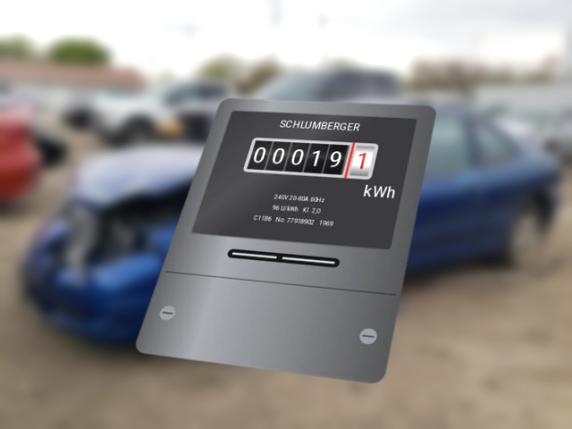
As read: 19.1 (kWh)
